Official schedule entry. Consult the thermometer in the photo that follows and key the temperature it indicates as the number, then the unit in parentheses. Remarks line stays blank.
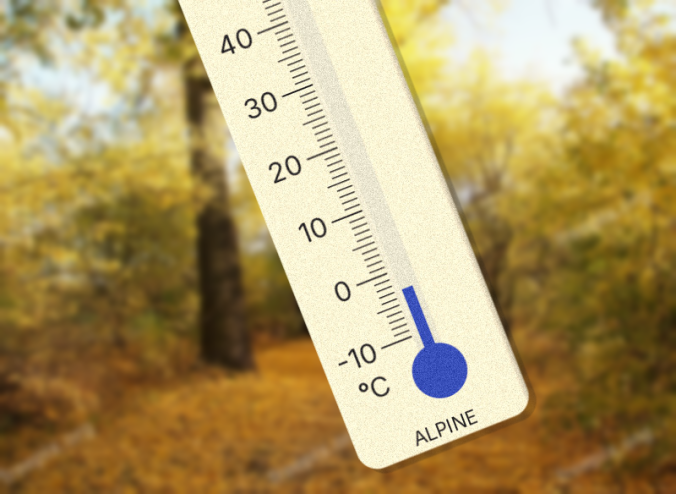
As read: -3 (°C)
